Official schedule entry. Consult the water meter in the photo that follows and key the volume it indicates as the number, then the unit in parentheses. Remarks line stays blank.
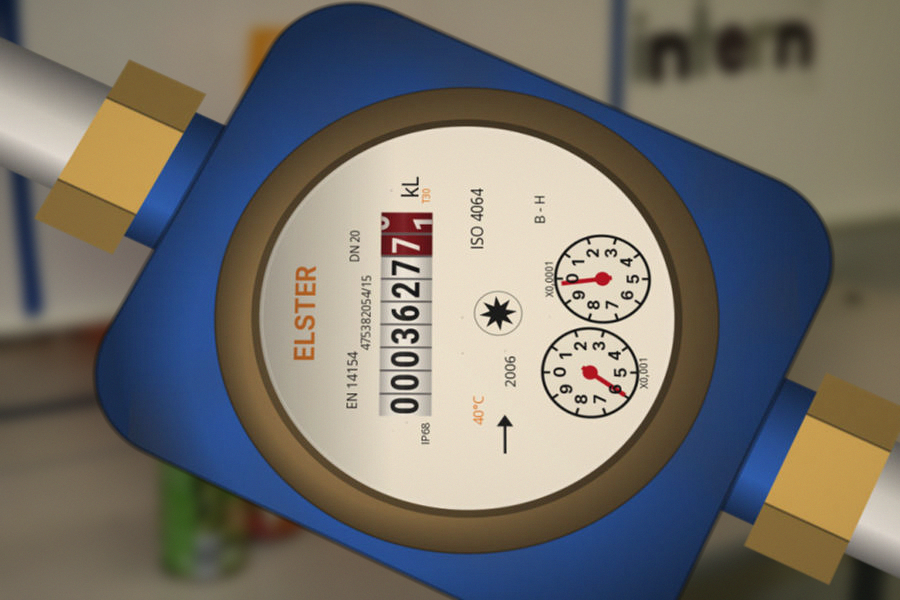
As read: 3627.7059 (kL)
